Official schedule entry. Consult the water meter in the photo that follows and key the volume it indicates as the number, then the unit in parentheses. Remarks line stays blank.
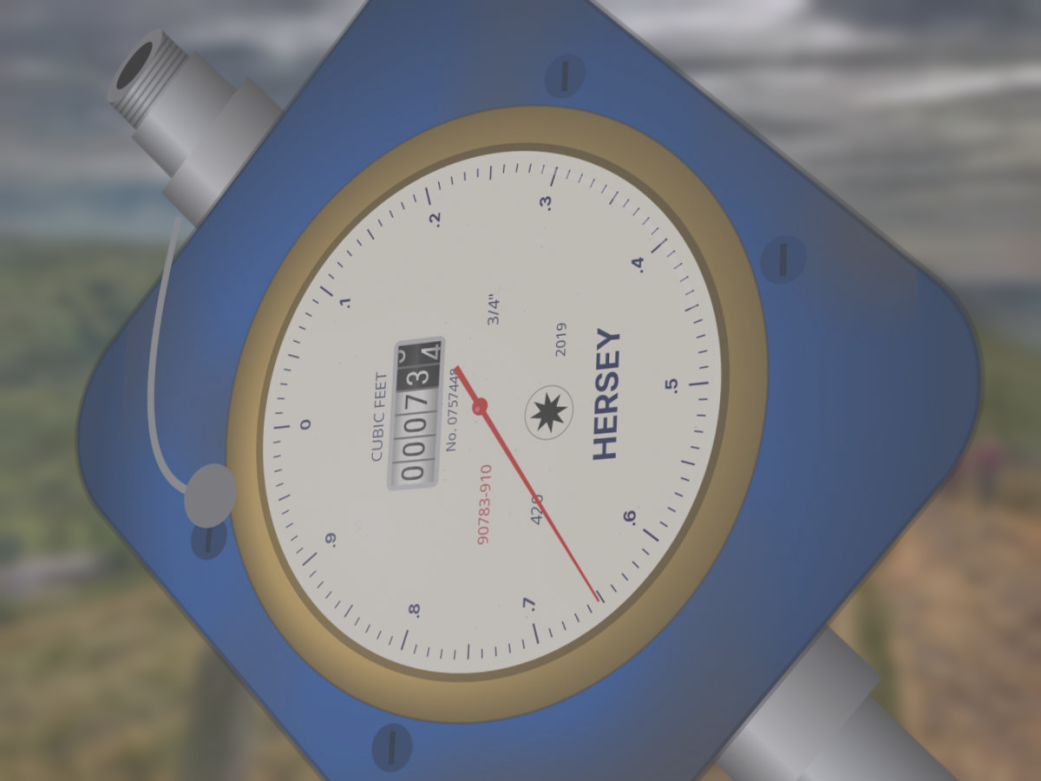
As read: 733.65 (ft³)
